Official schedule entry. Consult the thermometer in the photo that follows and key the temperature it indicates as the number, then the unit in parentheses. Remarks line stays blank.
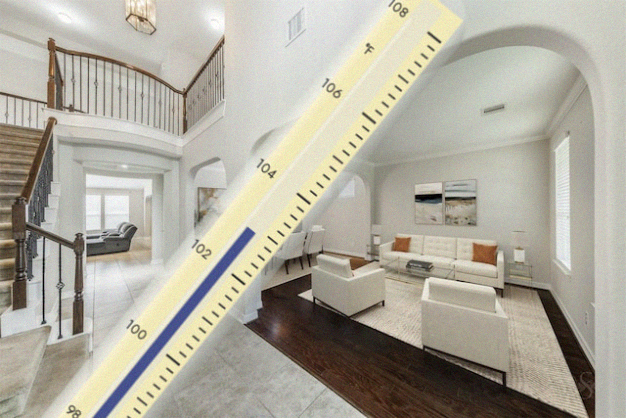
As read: 102.9 (°F)
